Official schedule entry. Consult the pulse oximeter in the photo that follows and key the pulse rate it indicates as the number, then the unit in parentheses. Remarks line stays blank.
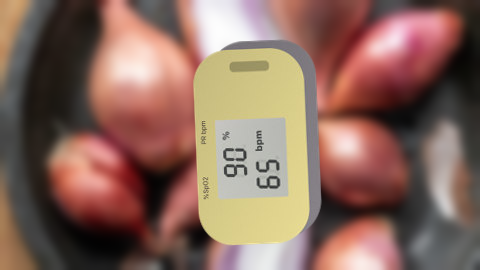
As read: 65 (bpm)
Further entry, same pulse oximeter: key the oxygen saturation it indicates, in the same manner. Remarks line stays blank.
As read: 90 (%)
